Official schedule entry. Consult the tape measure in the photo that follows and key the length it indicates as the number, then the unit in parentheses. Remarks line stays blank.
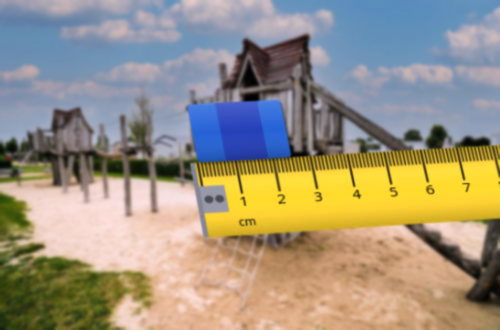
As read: 2.5 (cm)
